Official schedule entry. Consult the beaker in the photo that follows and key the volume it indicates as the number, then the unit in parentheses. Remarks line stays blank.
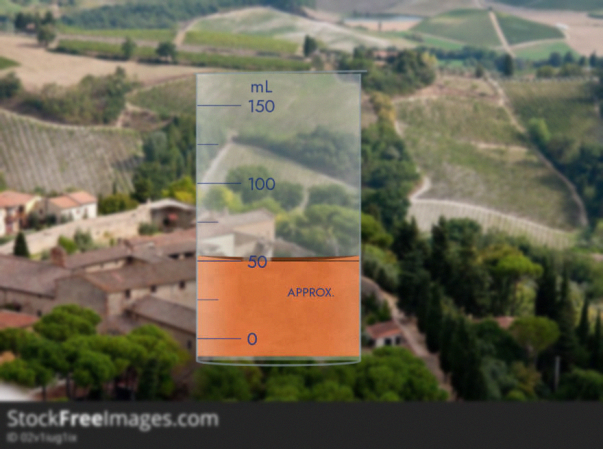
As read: 50 (mL)
